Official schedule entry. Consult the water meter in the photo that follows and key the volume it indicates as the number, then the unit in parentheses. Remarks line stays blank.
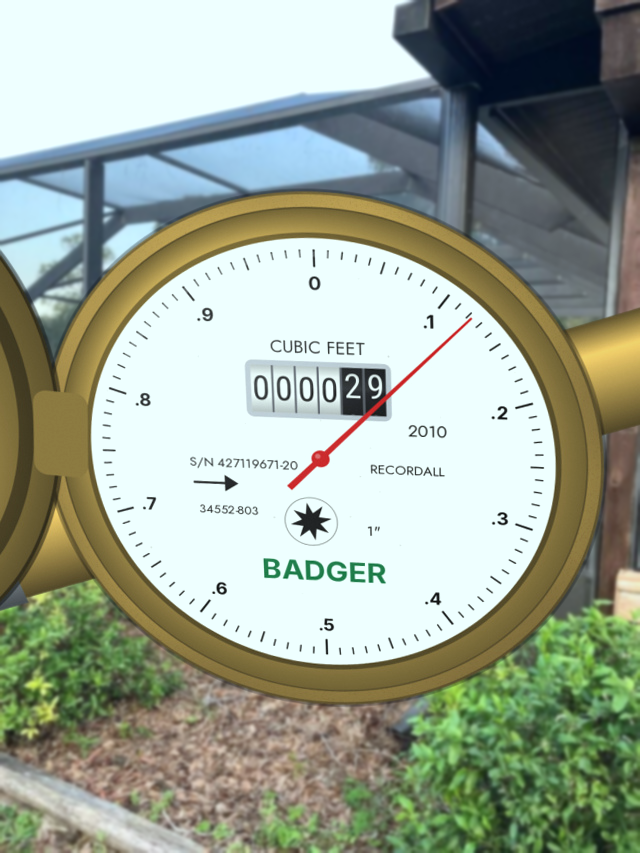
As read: 29.12 (ft³)
